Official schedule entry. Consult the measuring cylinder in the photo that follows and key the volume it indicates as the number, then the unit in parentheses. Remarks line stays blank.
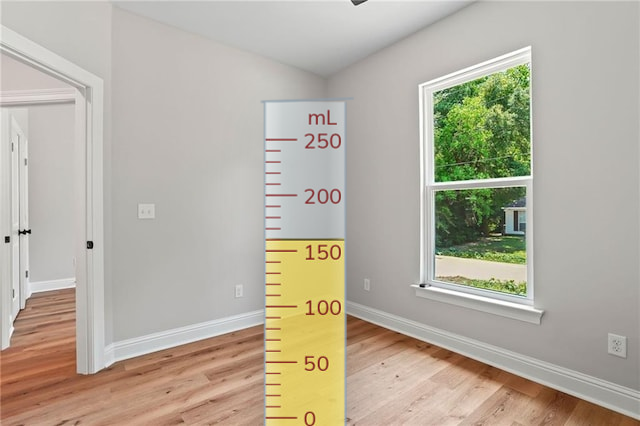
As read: 160 (mL)
